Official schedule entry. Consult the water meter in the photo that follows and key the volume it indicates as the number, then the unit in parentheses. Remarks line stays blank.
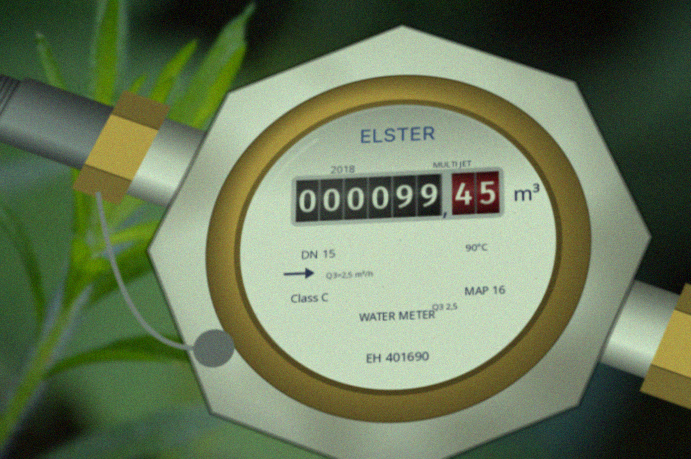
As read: 99.45 (m³)
